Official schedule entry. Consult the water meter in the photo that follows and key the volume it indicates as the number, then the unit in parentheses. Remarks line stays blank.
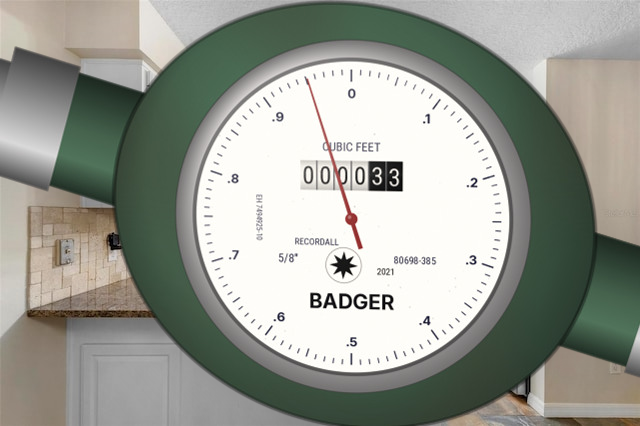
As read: 32.95 (ft³)
